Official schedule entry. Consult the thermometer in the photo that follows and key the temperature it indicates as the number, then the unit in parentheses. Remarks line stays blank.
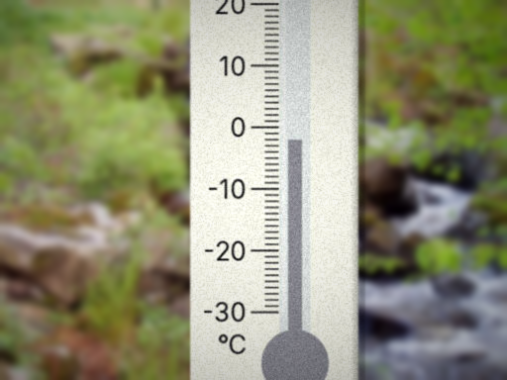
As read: -2 (°C)
